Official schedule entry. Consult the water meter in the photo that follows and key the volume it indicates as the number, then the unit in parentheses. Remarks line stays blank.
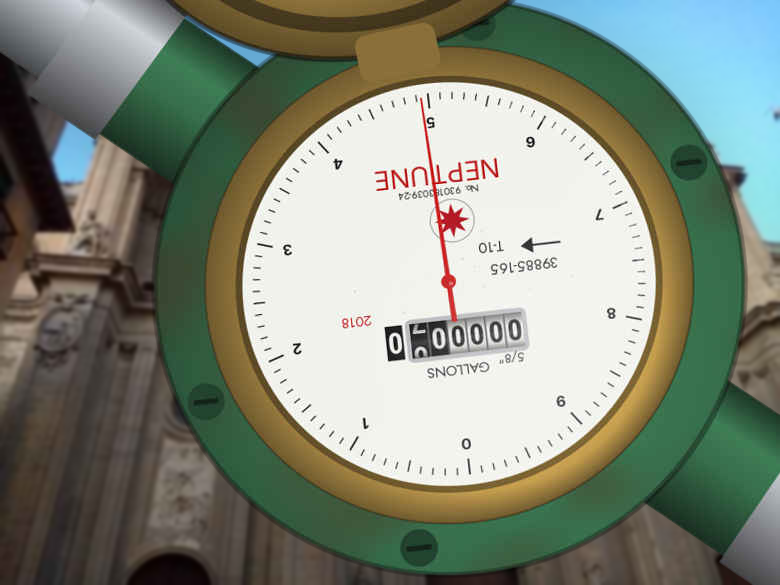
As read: 64.9 (gal)
